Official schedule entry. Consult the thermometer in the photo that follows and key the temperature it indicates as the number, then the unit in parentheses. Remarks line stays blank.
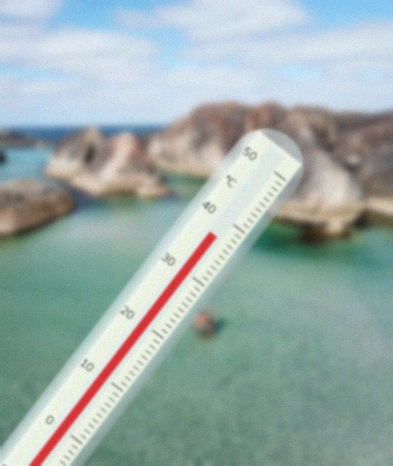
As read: 37 (°C)
